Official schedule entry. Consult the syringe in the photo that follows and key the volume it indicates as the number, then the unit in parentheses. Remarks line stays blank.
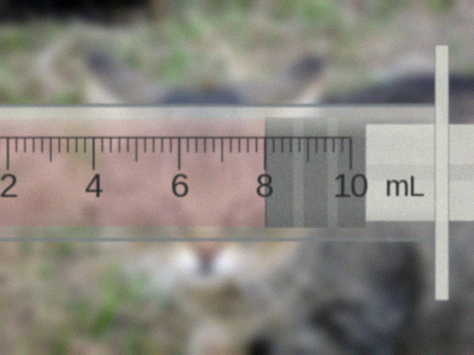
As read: 8 (mL)
